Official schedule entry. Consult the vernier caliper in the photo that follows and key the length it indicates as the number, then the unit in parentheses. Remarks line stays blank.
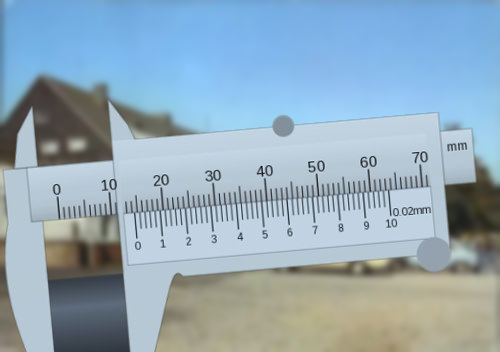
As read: 14.5 (mm)
